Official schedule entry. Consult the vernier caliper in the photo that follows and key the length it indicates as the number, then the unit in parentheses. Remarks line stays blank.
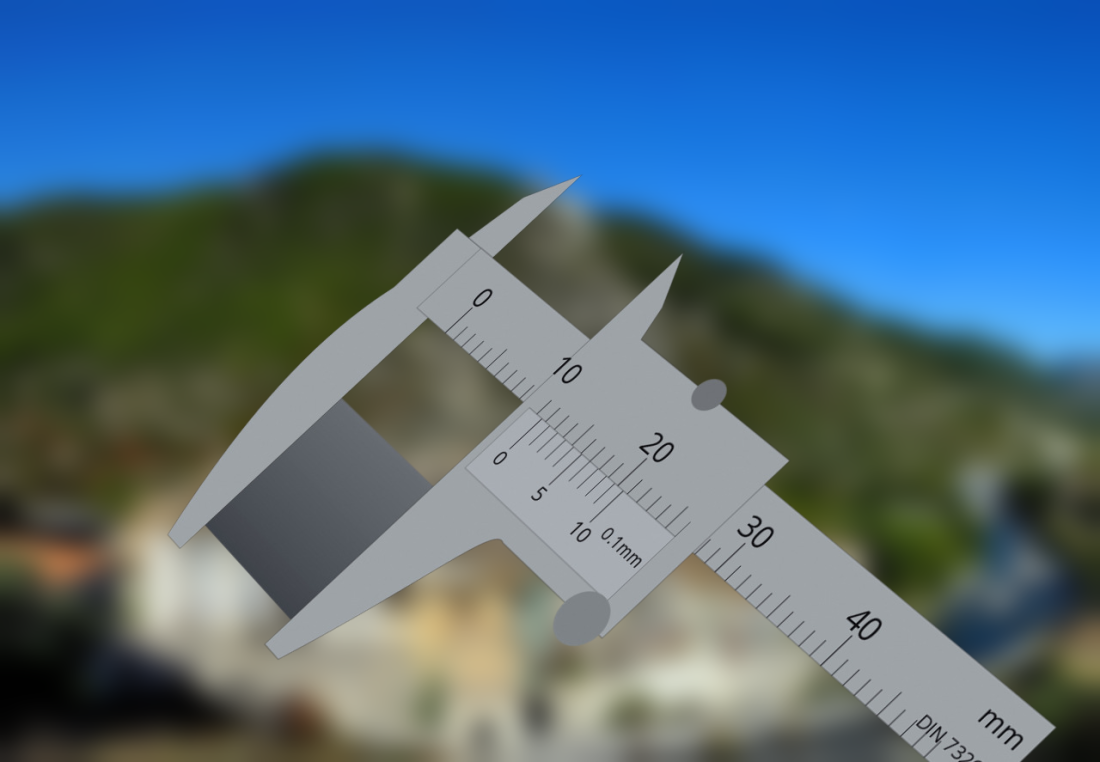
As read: 11.6 (mm)
